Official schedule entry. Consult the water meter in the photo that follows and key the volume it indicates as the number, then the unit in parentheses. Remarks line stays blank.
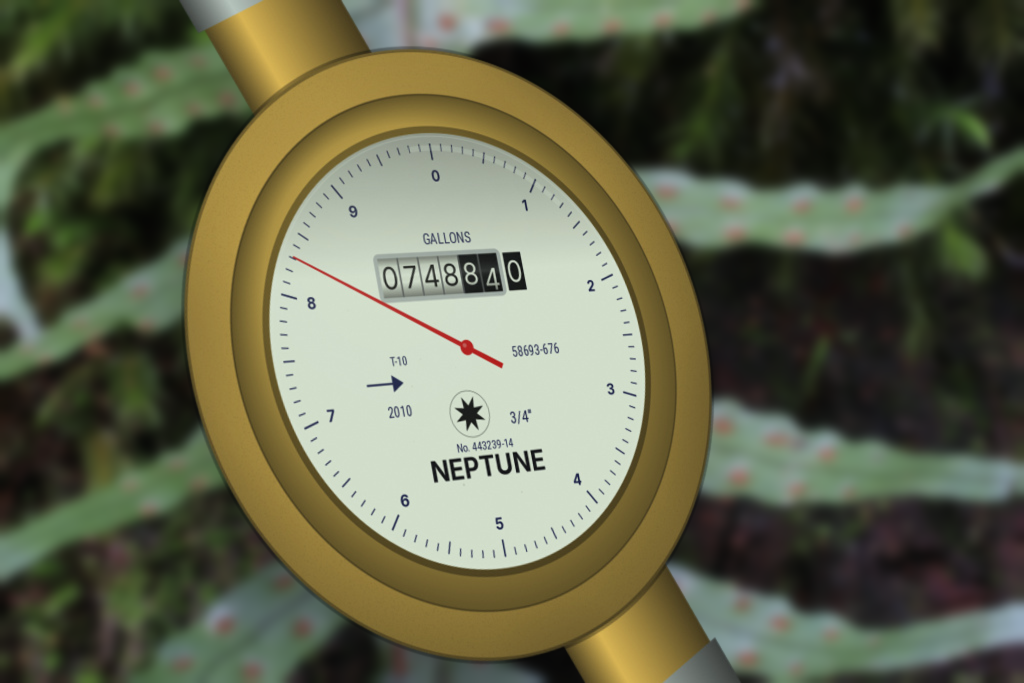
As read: 748838.3 (gal)
